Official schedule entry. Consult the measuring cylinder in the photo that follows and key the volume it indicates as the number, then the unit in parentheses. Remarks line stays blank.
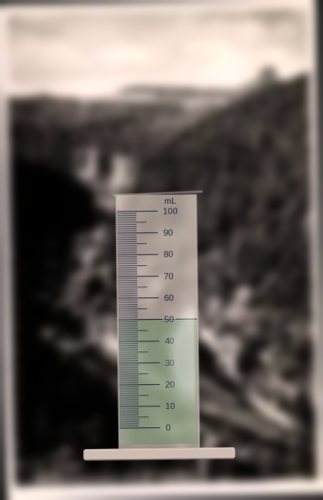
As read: 50 (mL)
